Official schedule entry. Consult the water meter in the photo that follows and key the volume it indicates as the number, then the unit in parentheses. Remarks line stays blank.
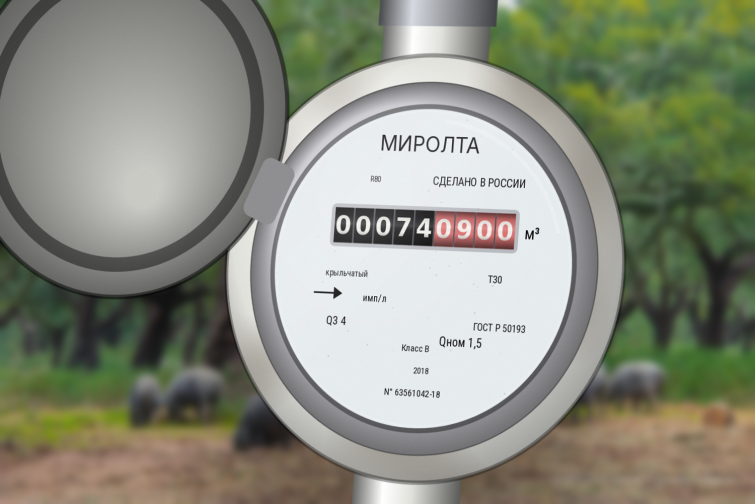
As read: 74.0900 (m³)
